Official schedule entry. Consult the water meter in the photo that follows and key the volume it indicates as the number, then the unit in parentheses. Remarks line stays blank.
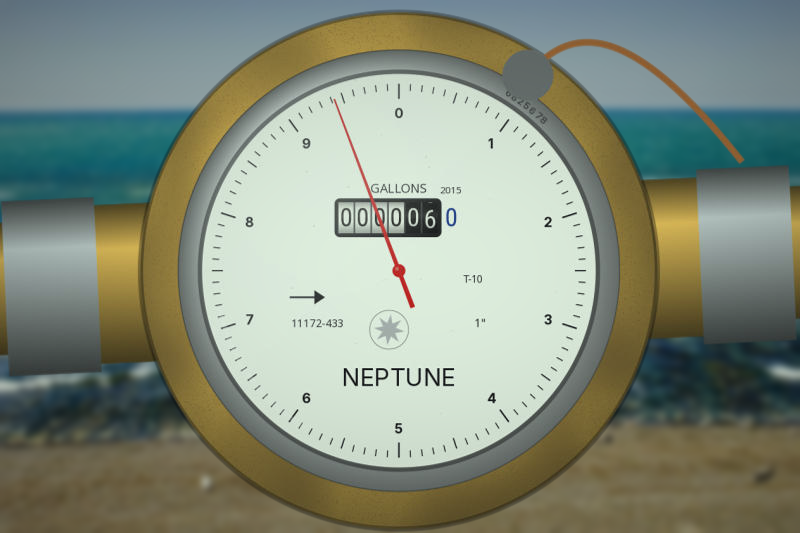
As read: 59.4 (gal)
